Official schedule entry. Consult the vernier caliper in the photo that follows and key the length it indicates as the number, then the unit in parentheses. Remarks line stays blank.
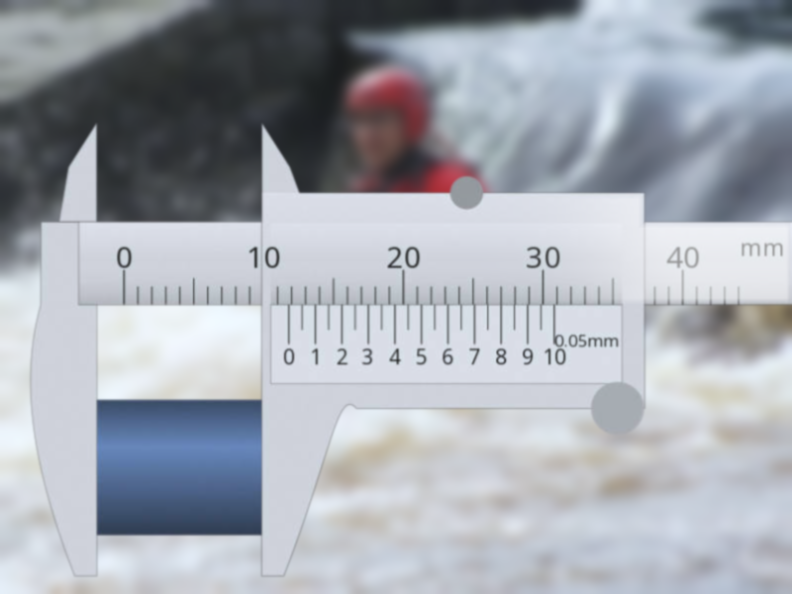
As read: 11.8 (mm)
